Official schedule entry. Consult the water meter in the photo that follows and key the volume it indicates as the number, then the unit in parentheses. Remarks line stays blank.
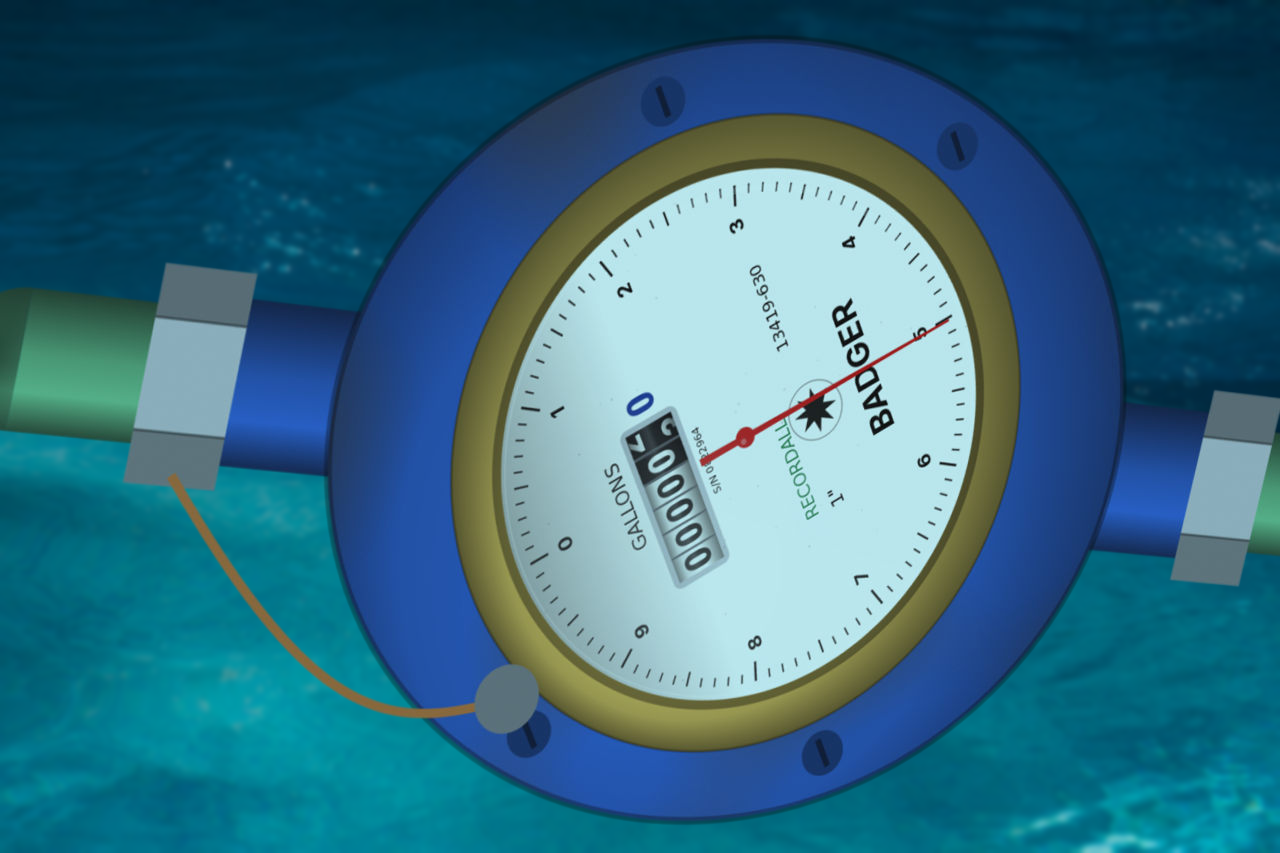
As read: 25.0 (gal)
